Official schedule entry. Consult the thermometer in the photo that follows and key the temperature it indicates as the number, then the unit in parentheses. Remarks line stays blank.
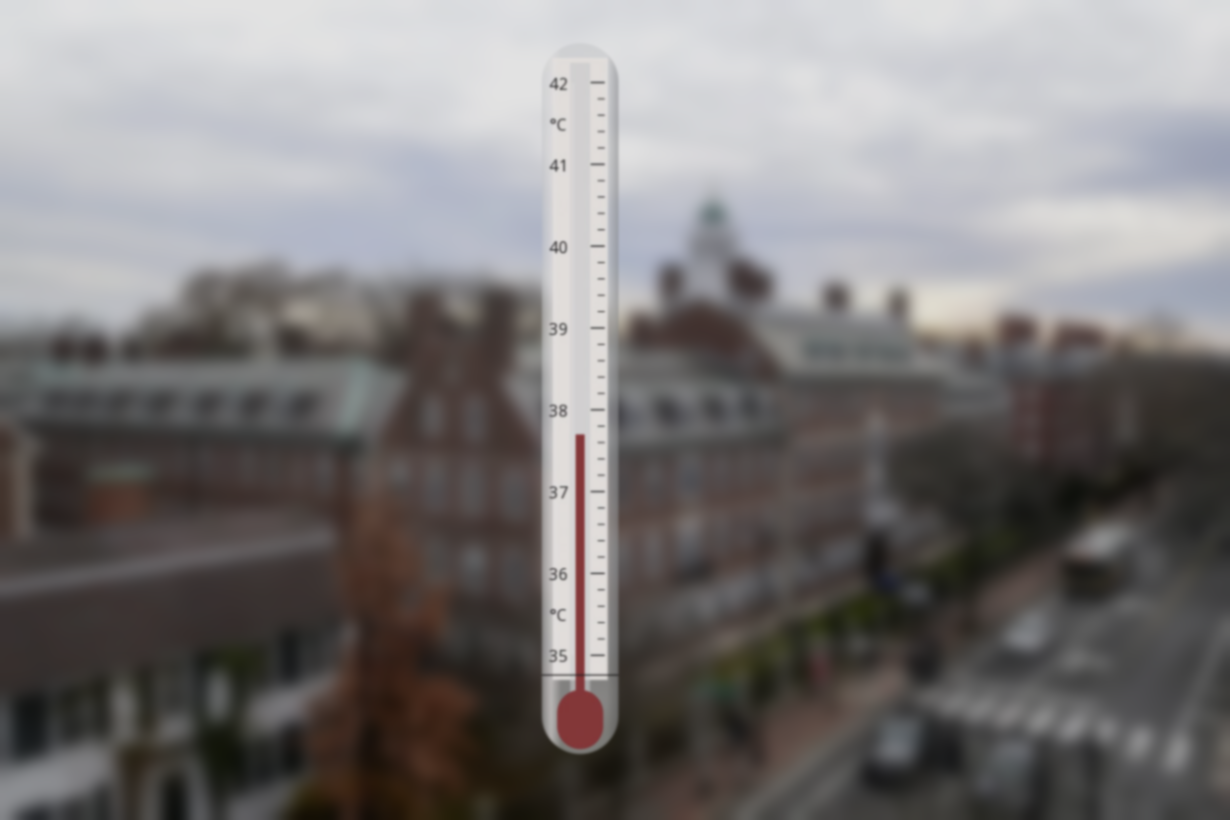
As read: 37.7 (°C)
